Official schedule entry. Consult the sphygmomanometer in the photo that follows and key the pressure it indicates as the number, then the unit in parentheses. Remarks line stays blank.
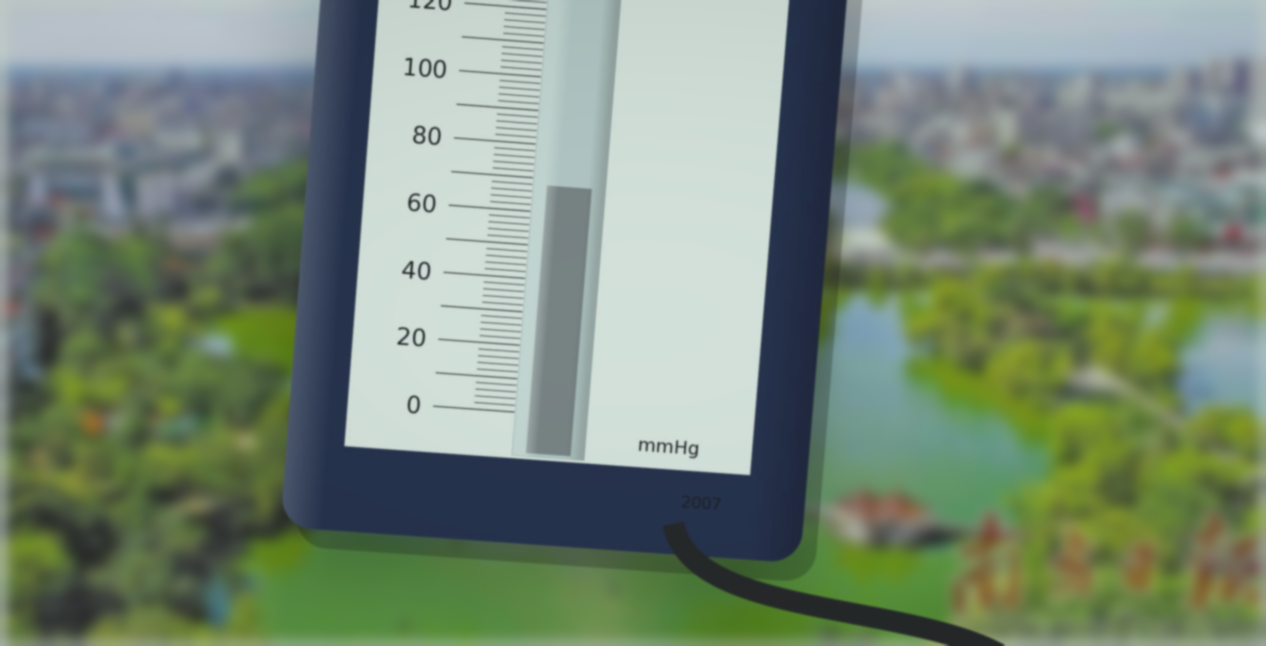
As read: 68 (mmHg)
